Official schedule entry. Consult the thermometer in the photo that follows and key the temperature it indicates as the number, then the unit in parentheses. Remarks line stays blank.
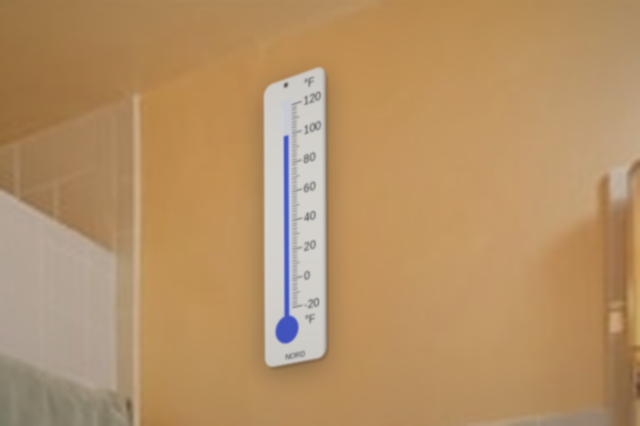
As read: 100 (°F)
